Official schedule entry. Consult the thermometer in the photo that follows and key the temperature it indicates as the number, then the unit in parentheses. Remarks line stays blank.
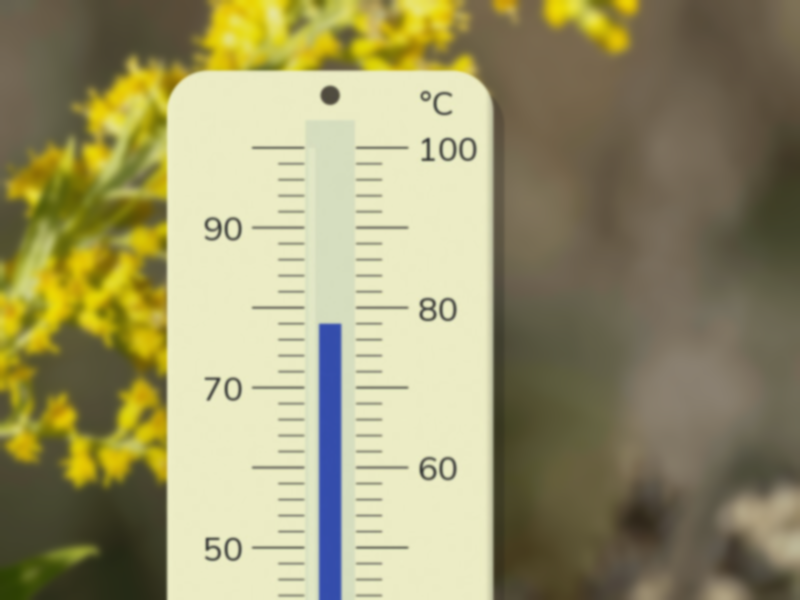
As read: 78 (°C)
